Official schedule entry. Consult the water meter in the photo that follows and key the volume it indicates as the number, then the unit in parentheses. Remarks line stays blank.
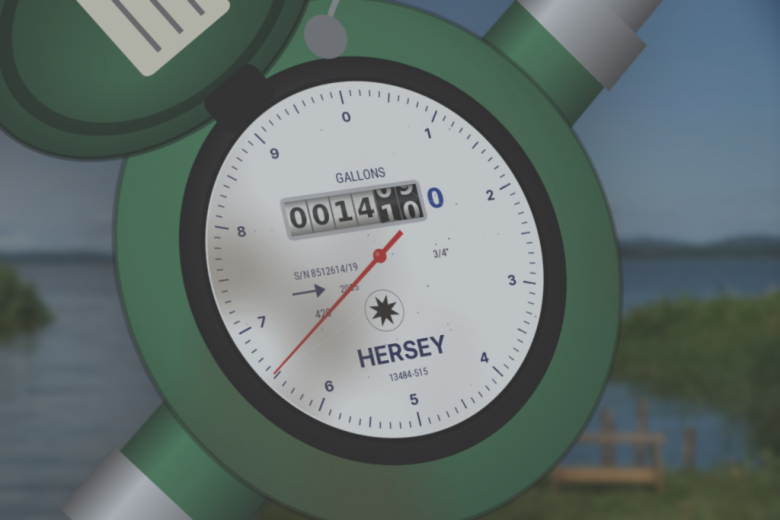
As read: 14096.5 (gal)
